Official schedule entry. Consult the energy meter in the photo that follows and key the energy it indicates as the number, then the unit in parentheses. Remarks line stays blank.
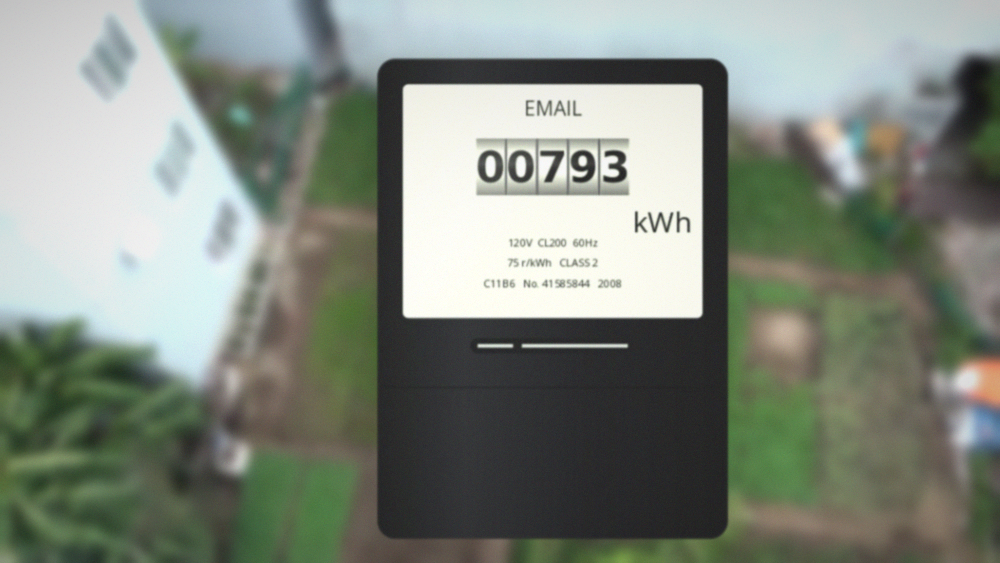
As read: 793 (kWh)
